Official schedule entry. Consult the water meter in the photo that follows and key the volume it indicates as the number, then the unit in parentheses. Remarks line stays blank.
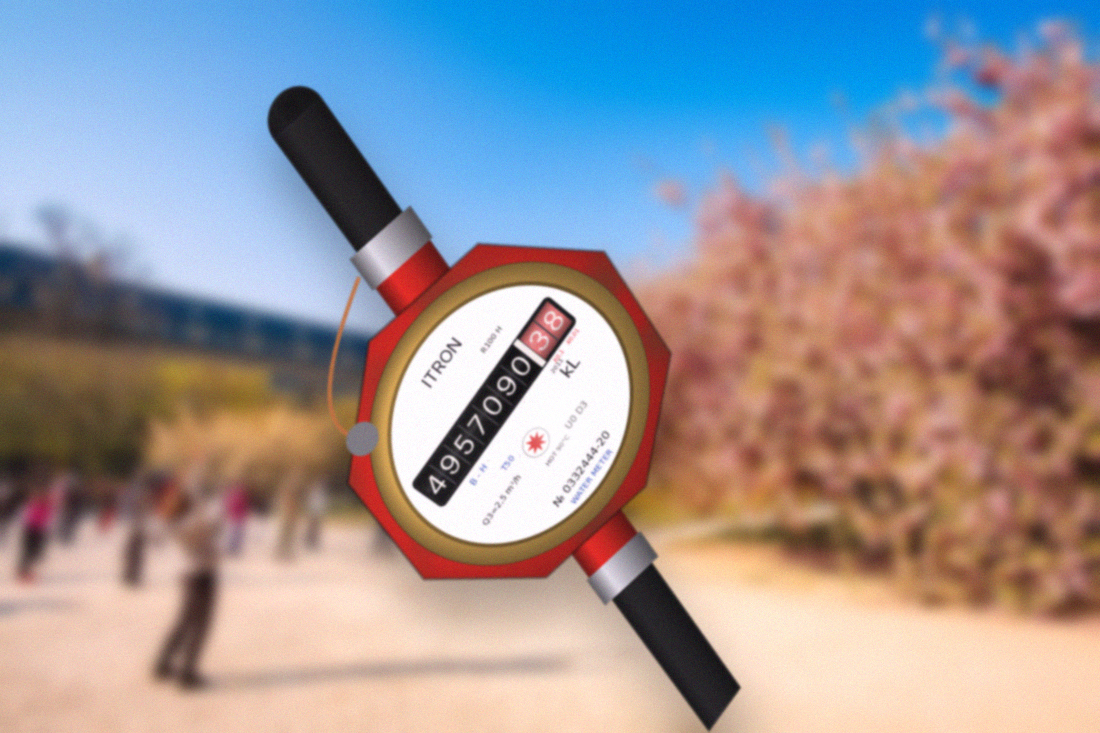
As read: 4957090.38 (kL)
